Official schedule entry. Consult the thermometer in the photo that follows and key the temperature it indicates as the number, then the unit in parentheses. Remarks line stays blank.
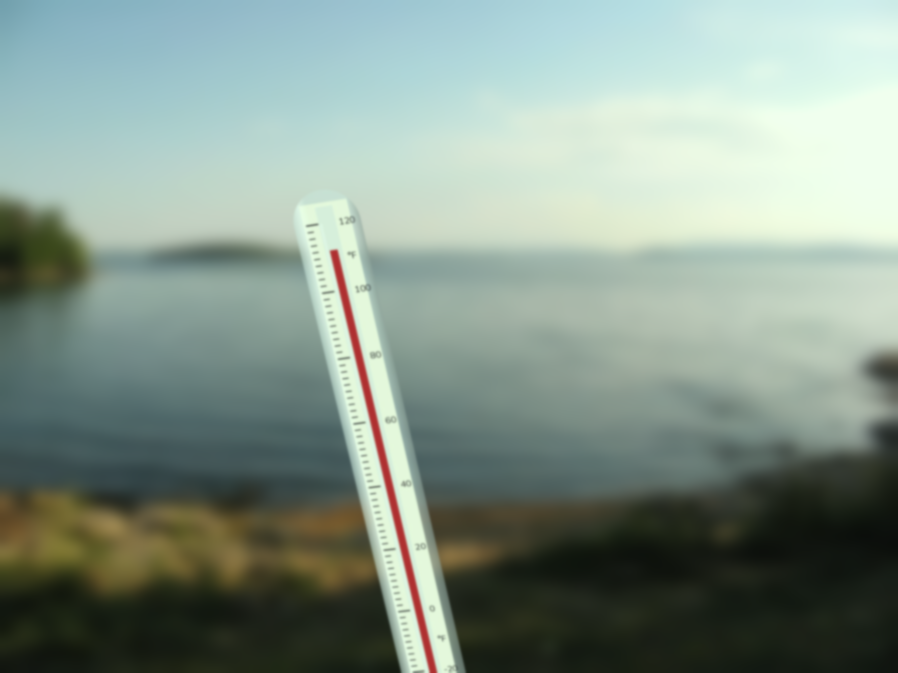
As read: 112 (°F)
